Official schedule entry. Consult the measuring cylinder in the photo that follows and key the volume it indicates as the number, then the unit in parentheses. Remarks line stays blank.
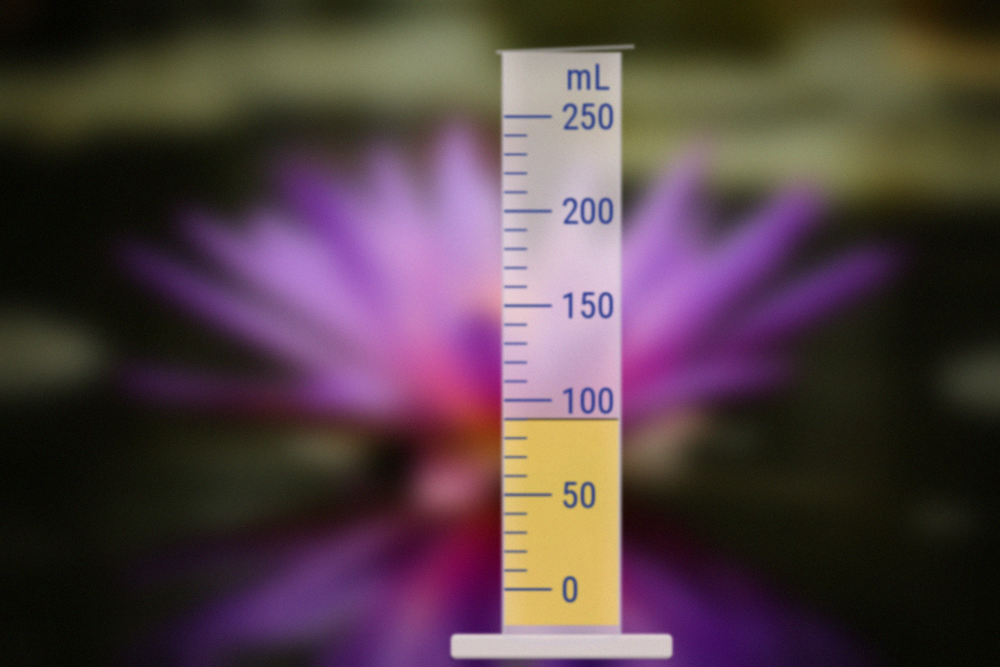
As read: 90 (mL)
